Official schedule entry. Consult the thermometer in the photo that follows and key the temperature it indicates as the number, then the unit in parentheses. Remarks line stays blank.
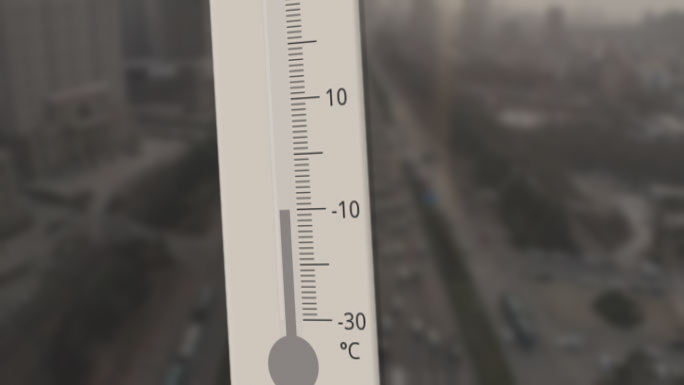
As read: -10 (°C)
